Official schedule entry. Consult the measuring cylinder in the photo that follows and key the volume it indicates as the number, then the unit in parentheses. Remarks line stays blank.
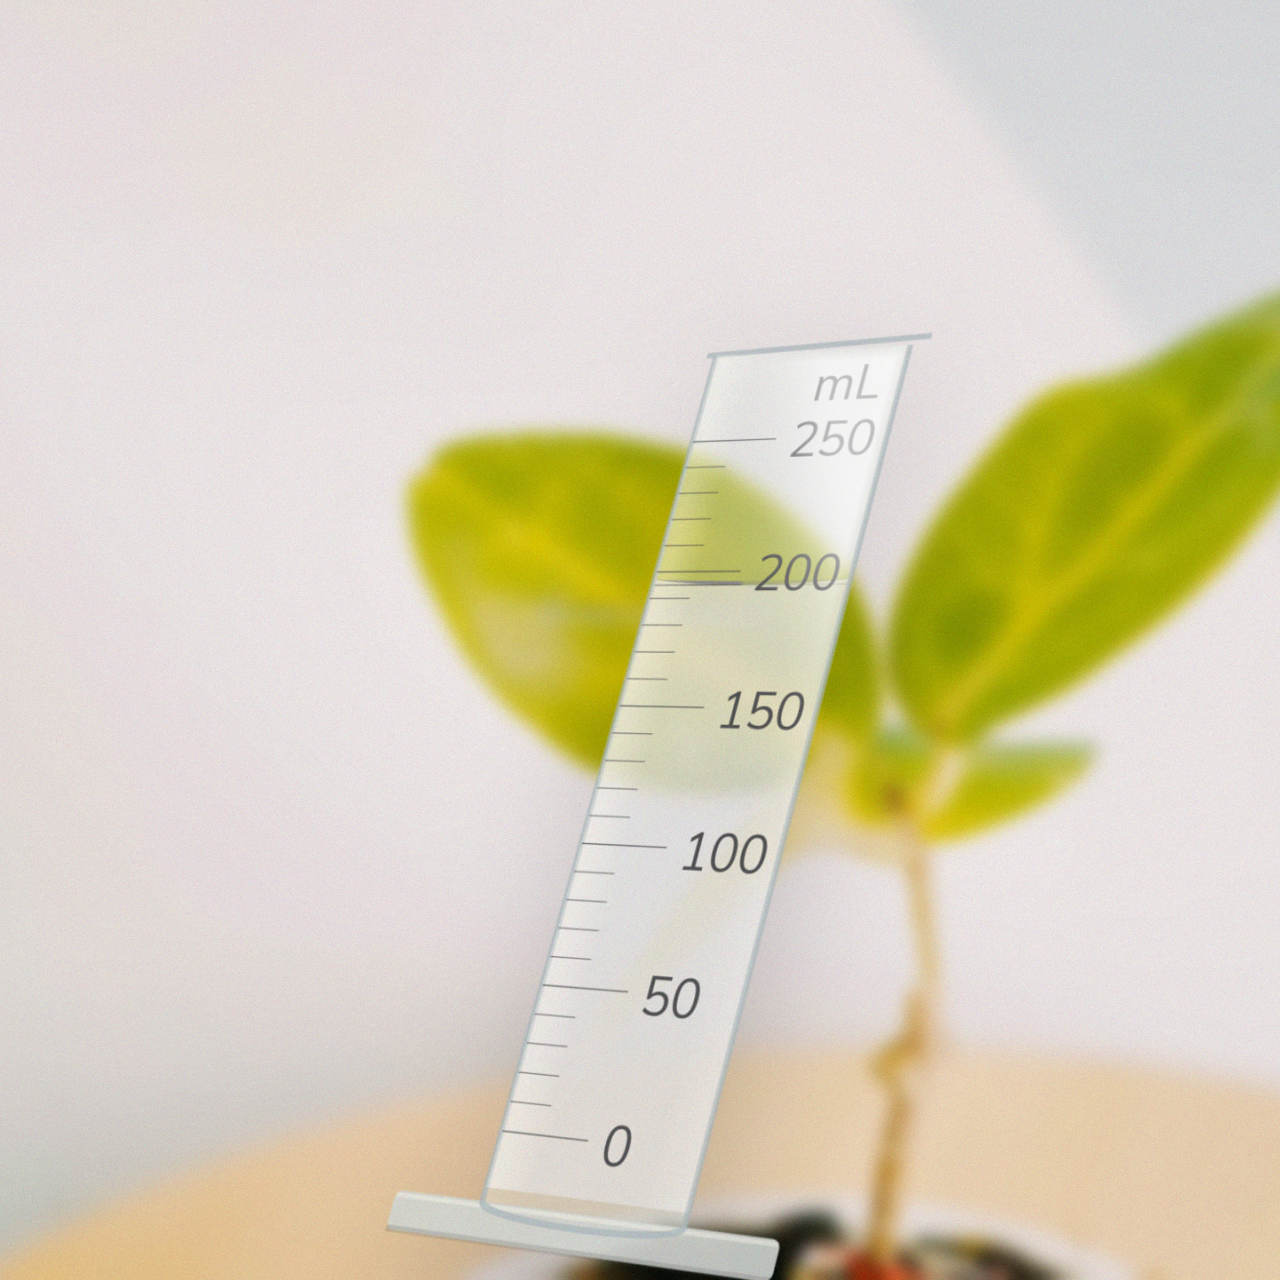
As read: 195 (mL)
